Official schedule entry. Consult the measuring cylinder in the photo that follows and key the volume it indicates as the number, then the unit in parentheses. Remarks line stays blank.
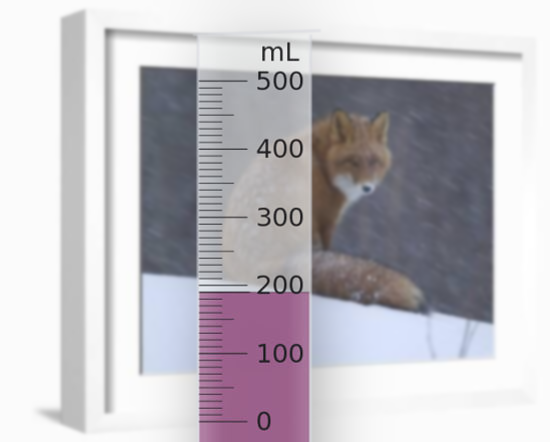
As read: 190 (mL)
